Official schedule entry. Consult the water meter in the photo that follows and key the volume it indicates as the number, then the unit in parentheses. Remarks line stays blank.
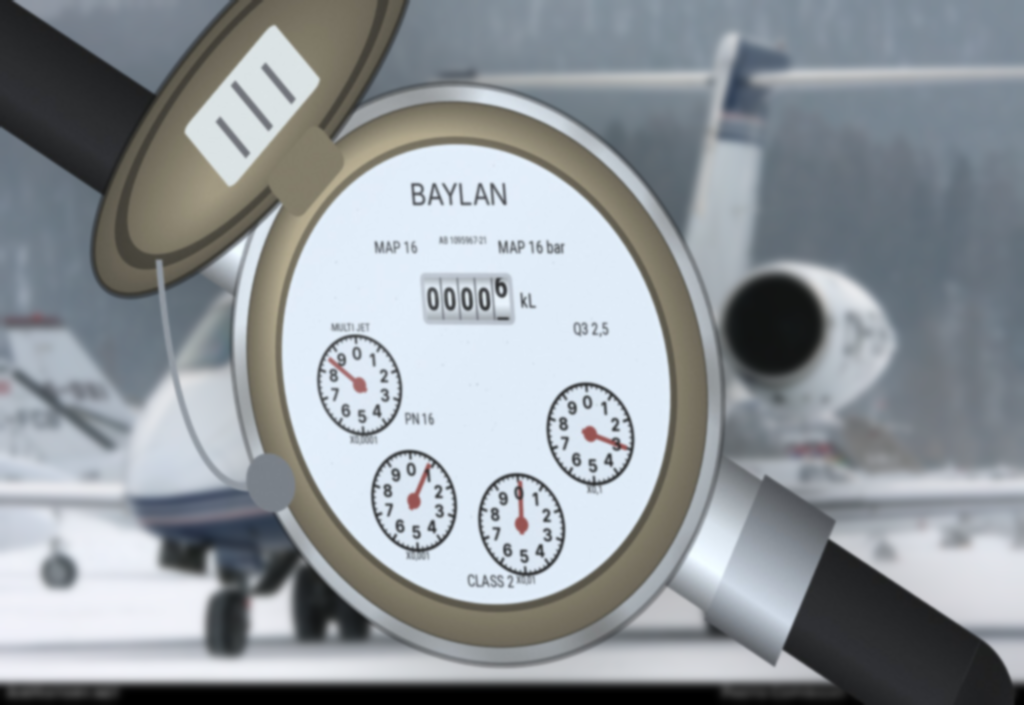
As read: 6.3008 (kL)
